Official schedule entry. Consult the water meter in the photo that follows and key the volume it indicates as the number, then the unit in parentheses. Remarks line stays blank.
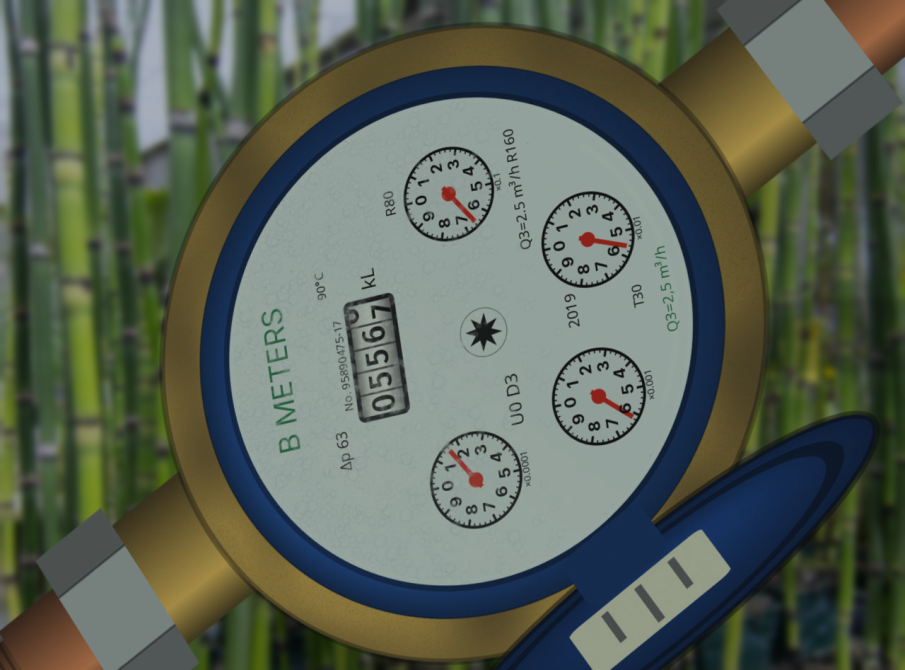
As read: 5566.6561 (kL)
